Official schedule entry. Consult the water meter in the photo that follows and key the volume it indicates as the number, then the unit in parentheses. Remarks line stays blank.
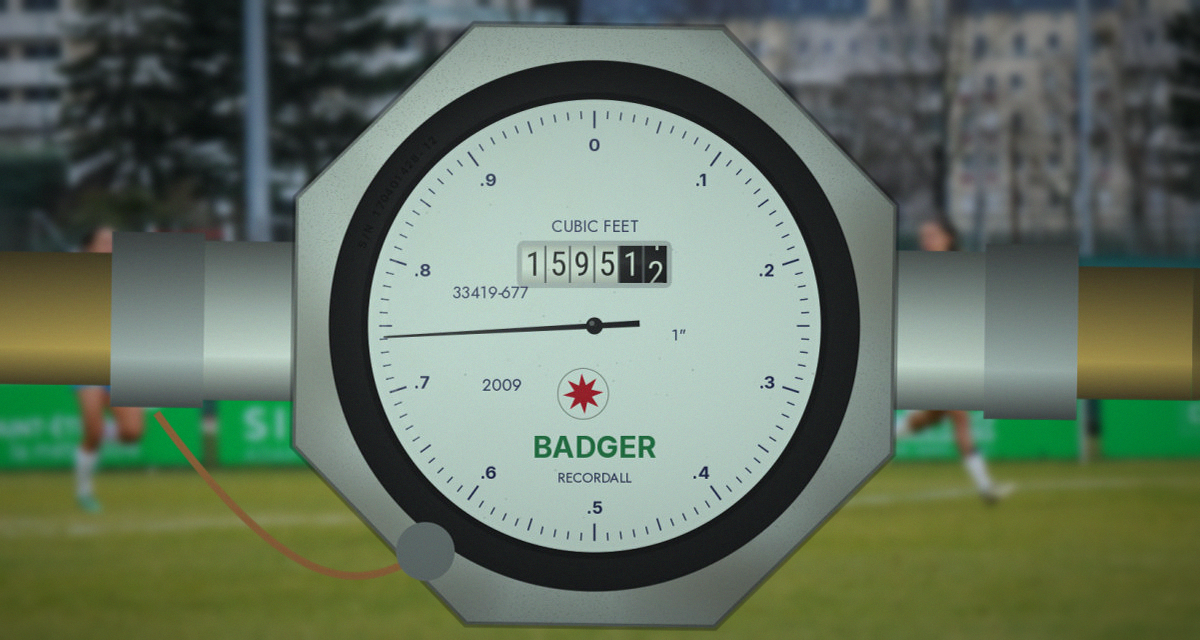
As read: 159511.74 (ft³)
